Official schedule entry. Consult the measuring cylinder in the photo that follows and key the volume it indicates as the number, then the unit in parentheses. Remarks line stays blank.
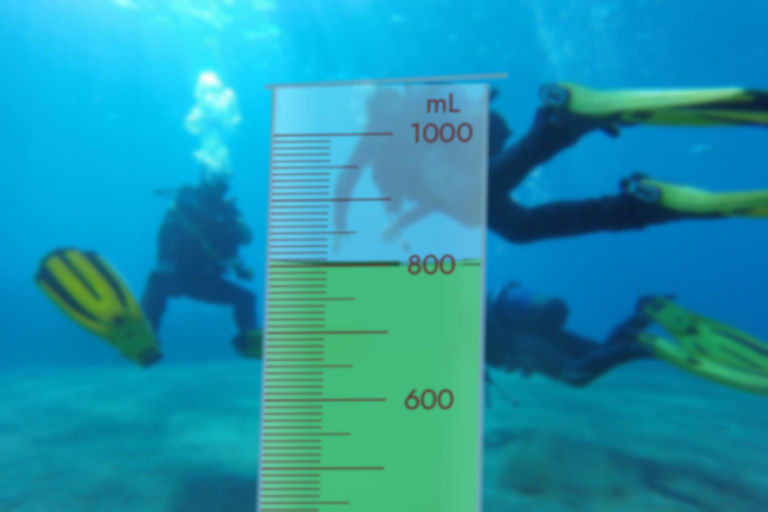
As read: 800 (mL)
